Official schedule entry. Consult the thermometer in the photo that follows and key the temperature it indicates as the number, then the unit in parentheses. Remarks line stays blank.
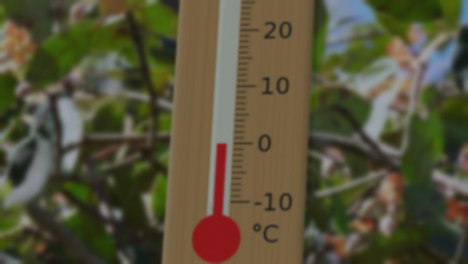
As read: 0 (°C)
